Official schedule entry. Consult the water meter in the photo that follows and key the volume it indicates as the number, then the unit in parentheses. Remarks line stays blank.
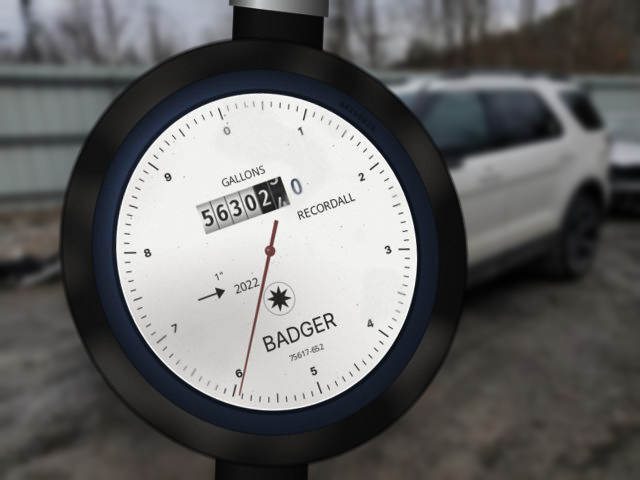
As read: 5630235.9 (gal)
